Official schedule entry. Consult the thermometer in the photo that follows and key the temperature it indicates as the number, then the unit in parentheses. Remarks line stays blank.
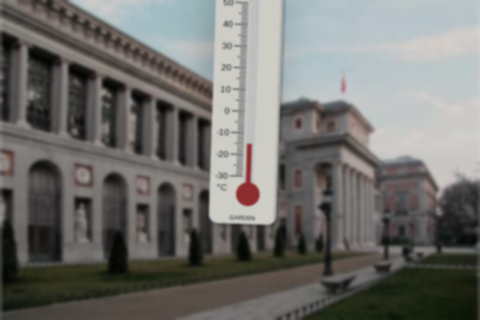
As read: -15 (°C)
